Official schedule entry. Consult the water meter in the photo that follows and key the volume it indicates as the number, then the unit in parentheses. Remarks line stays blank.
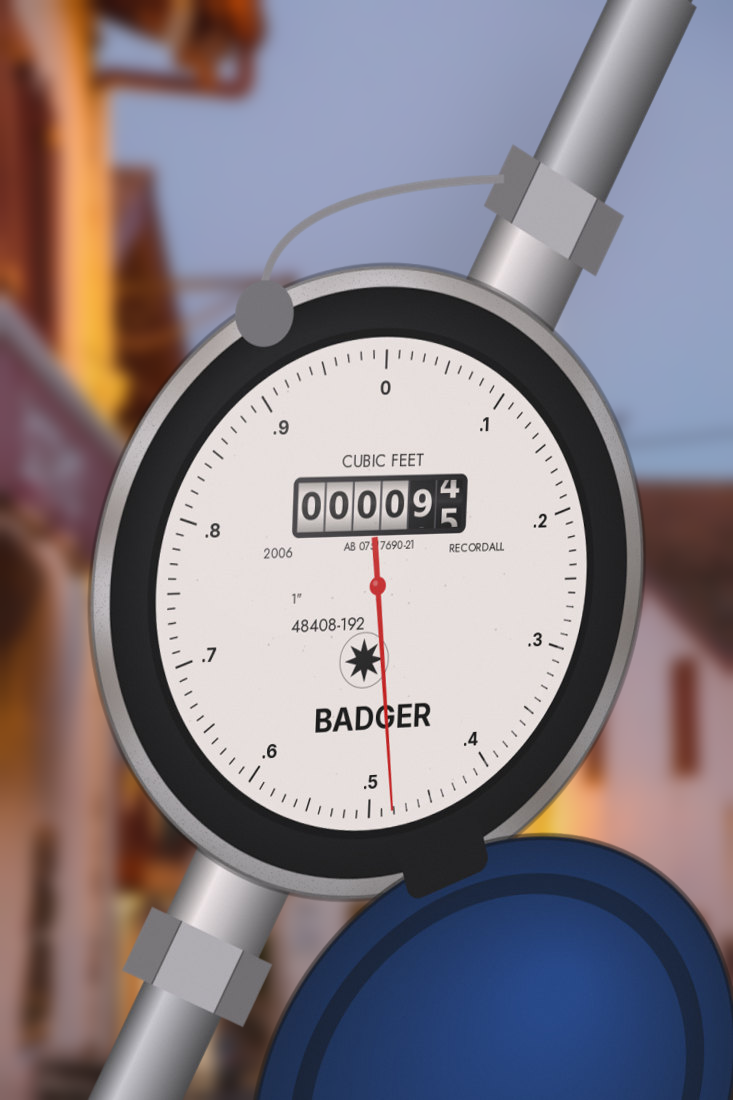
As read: 94.48 (ft³)
